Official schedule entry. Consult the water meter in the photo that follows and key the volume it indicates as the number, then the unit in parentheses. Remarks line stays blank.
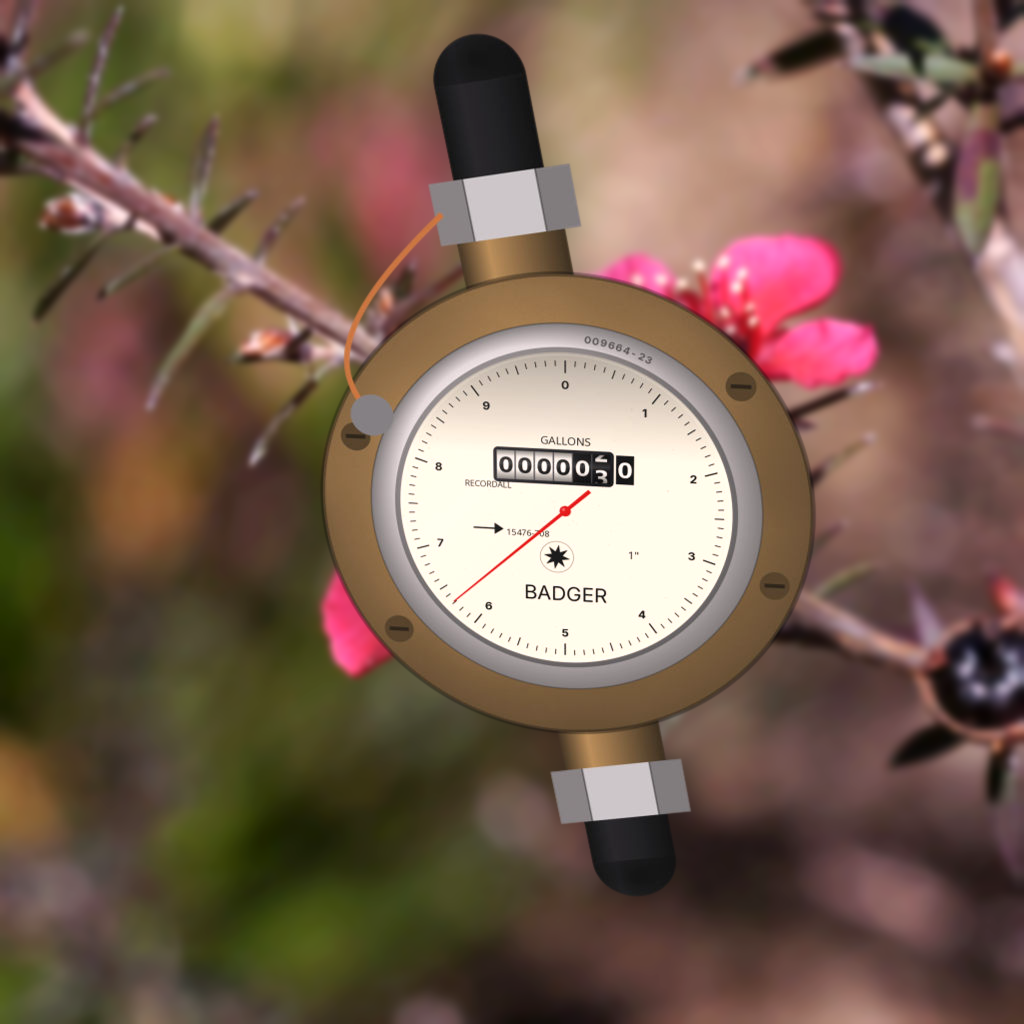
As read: 26.3 (gal)
